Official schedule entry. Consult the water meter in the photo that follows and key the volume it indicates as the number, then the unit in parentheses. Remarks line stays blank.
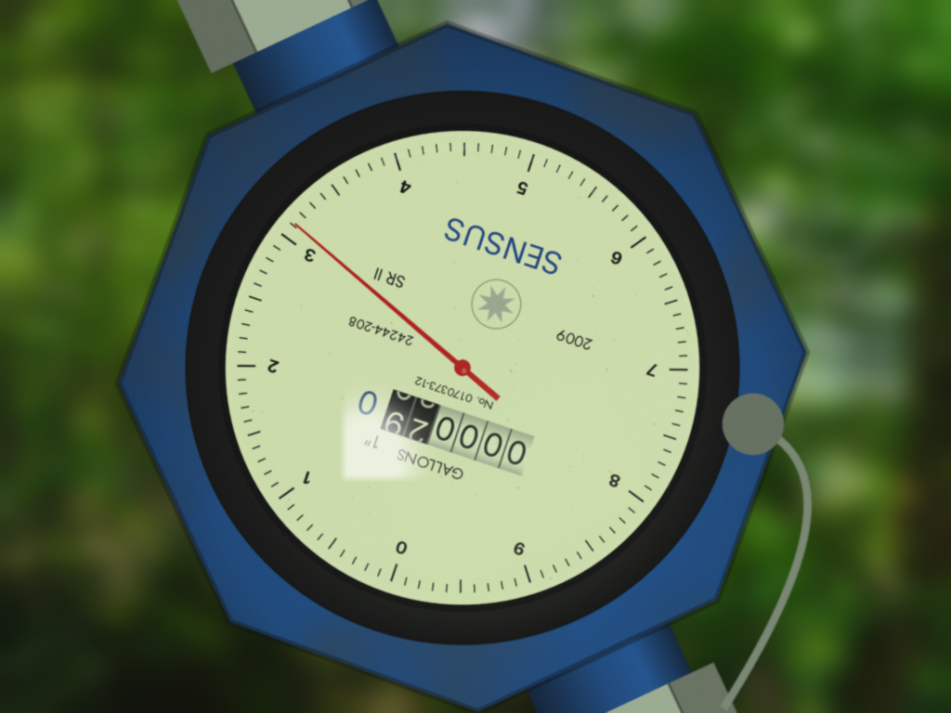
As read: 293.1 (gal)
